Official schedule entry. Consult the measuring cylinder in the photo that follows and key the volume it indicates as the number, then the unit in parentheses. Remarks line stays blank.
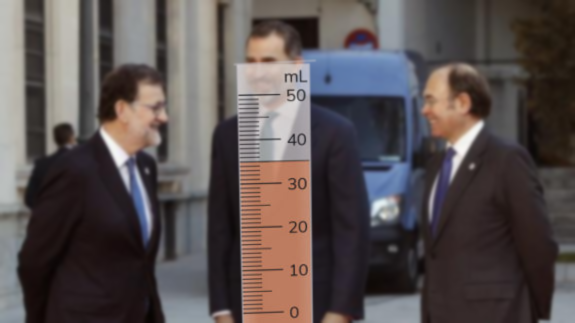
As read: 35 (mL)
